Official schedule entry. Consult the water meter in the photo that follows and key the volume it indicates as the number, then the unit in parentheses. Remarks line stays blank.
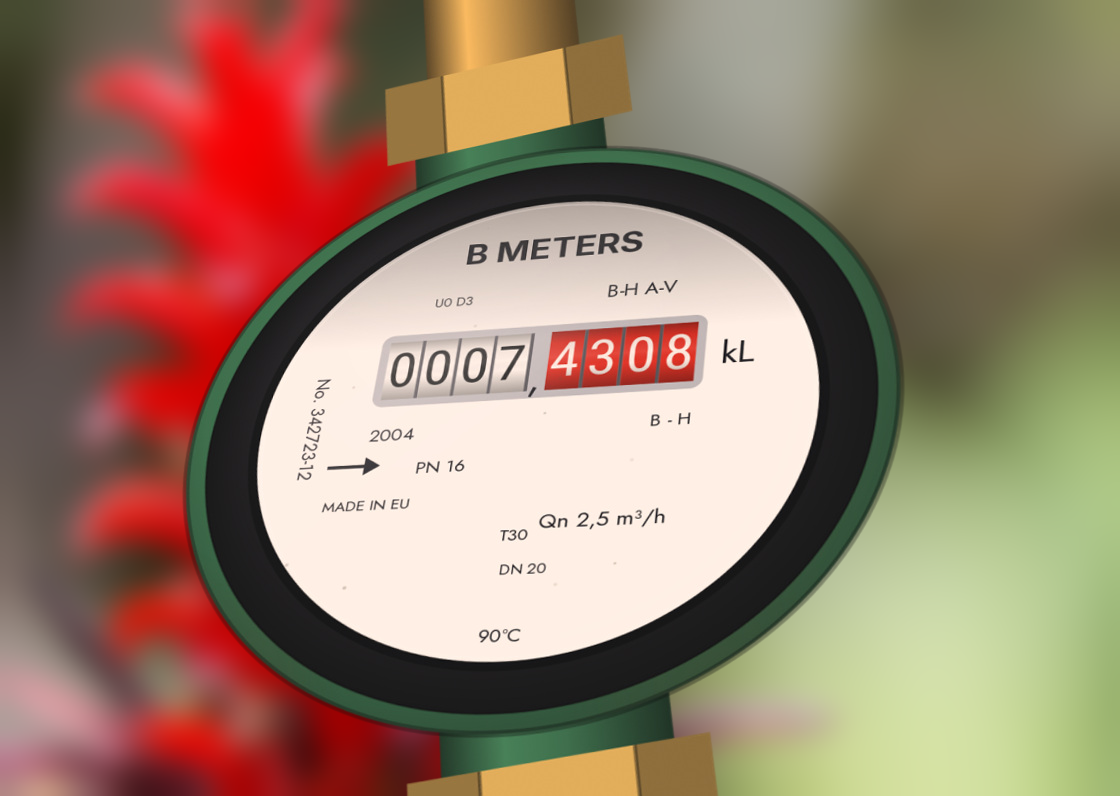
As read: 7.4308 (kL)
